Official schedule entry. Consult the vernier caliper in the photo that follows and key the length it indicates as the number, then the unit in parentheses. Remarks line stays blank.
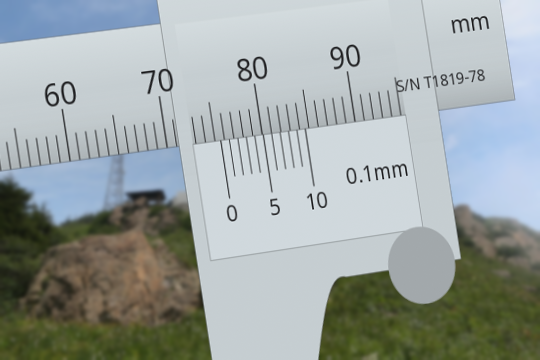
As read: 75.6 (mm)
